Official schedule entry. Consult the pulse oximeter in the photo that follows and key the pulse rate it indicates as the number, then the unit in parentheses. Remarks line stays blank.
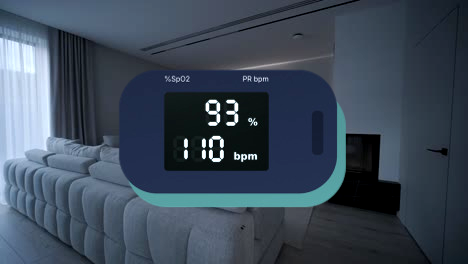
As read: 110 (bpm)
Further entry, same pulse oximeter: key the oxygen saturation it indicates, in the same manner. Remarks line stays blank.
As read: 93 (%)
